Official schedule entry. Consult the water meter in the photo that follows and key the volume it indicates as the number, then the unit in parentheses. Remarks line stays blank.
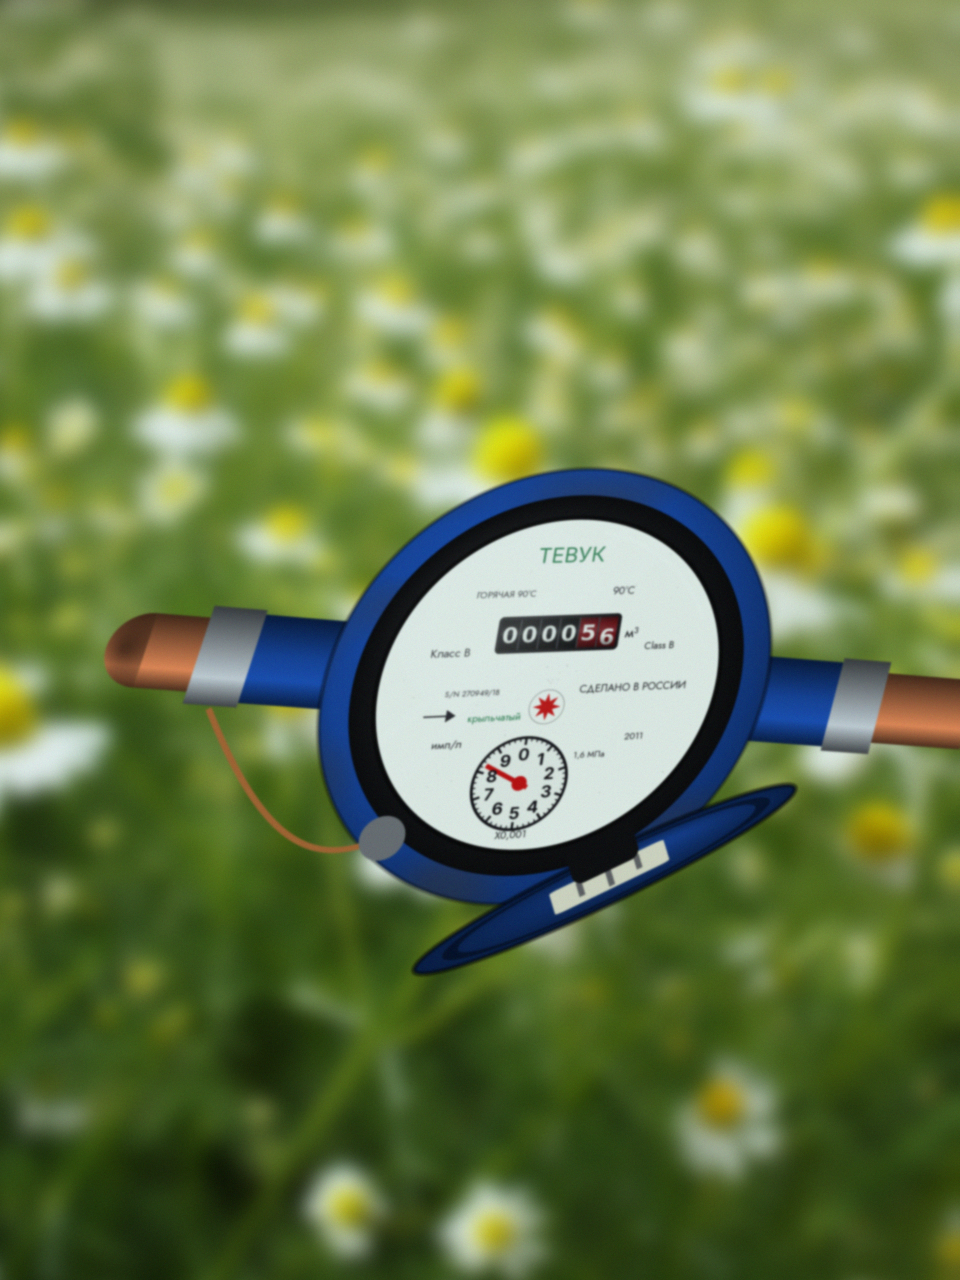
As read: 0.558 (m³)
